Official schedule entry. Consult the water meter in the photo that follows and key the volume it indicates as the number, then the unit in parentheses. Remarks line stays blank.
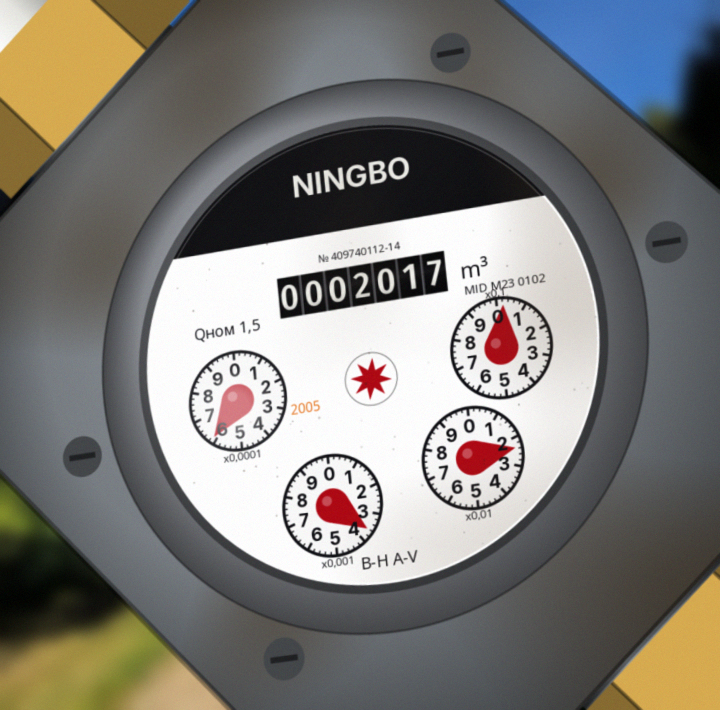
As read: 2017.0236 (m³)
